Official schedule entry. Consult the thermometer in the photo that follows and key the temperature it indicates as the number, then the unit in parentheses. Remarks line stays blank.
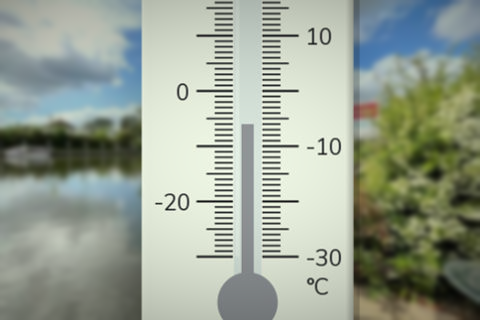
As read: -6 (°C)
